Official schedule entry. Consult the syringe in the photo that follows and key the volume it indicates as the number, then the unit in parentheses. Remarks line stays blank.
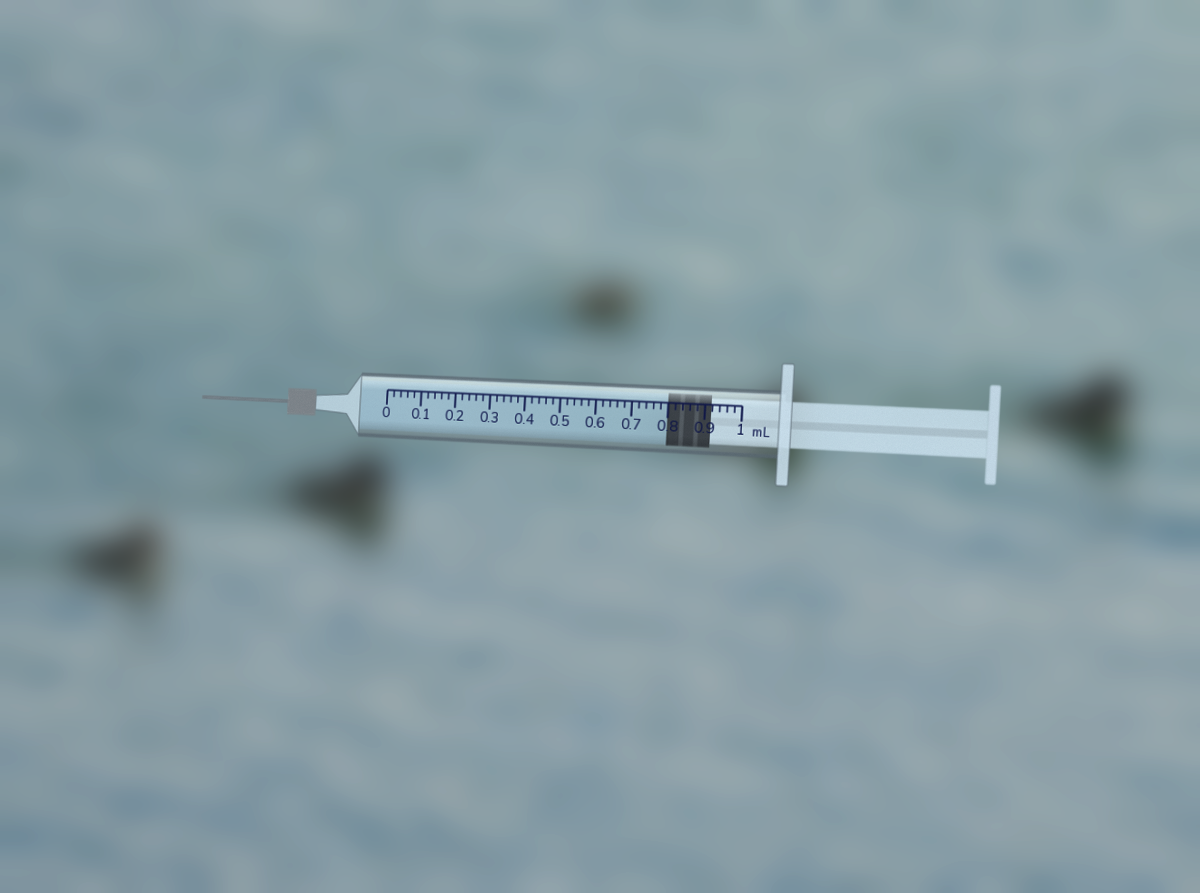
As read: 0.8 (mL)
